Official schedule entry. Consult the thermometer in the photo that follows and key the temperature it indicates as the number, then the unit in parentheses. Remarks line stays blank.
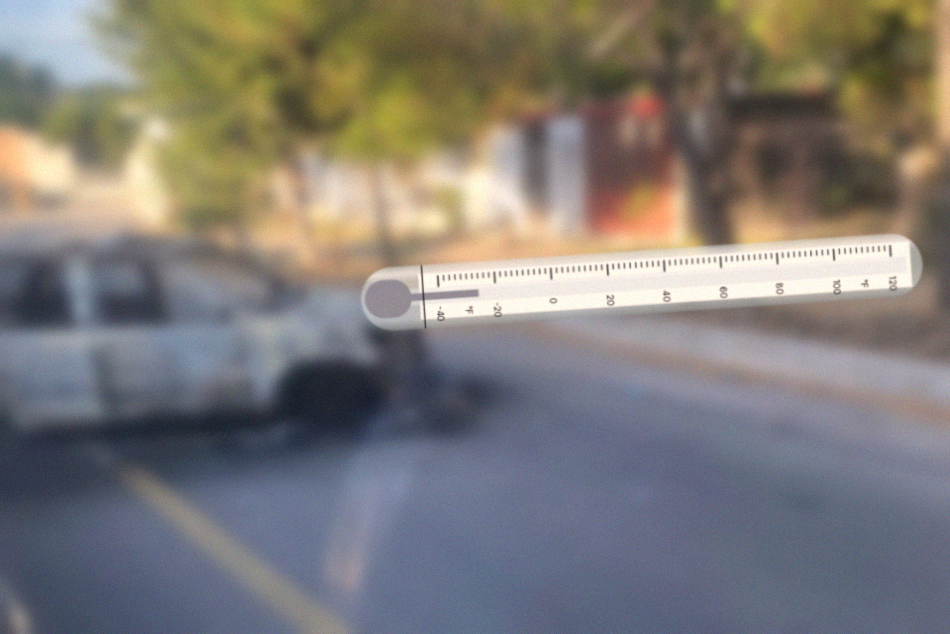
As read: -26 (°F)
